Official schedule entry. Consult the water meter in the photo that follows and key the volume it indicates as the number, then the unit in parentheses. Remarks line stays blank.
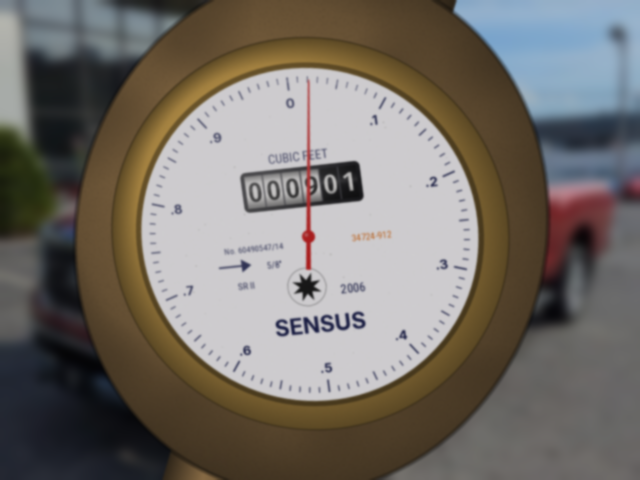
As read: 901.02 (ft³)
